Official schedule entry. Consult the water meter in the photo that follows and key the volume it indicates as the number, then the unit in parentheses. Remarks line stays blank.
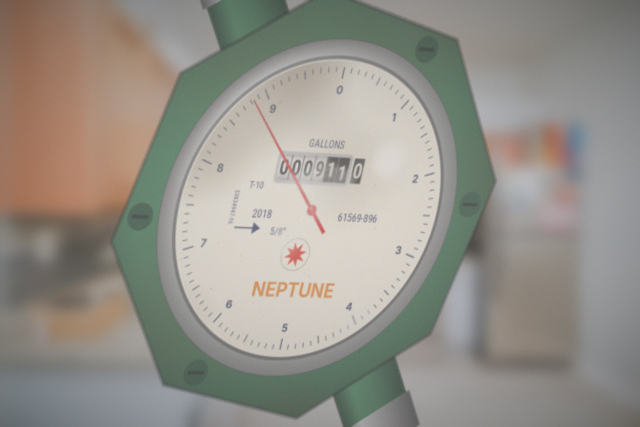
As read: 9108.8 (gal)
